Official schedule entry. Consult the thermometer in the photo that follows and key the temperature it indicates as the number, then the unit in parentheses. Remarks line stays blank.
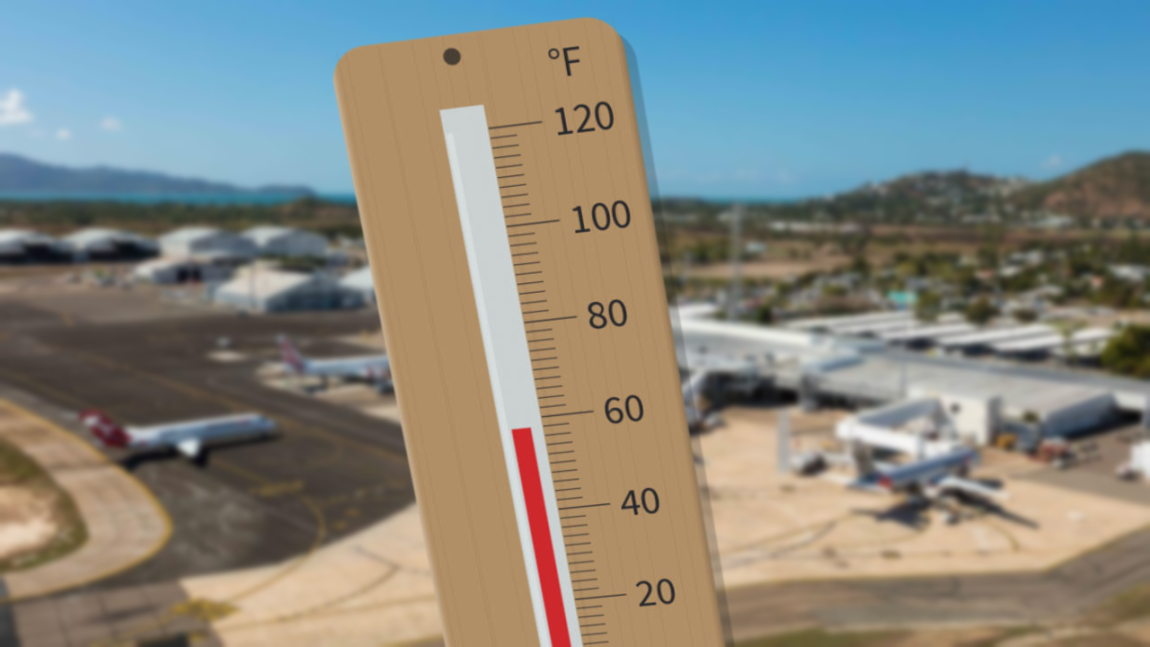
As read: 58 (°F)
